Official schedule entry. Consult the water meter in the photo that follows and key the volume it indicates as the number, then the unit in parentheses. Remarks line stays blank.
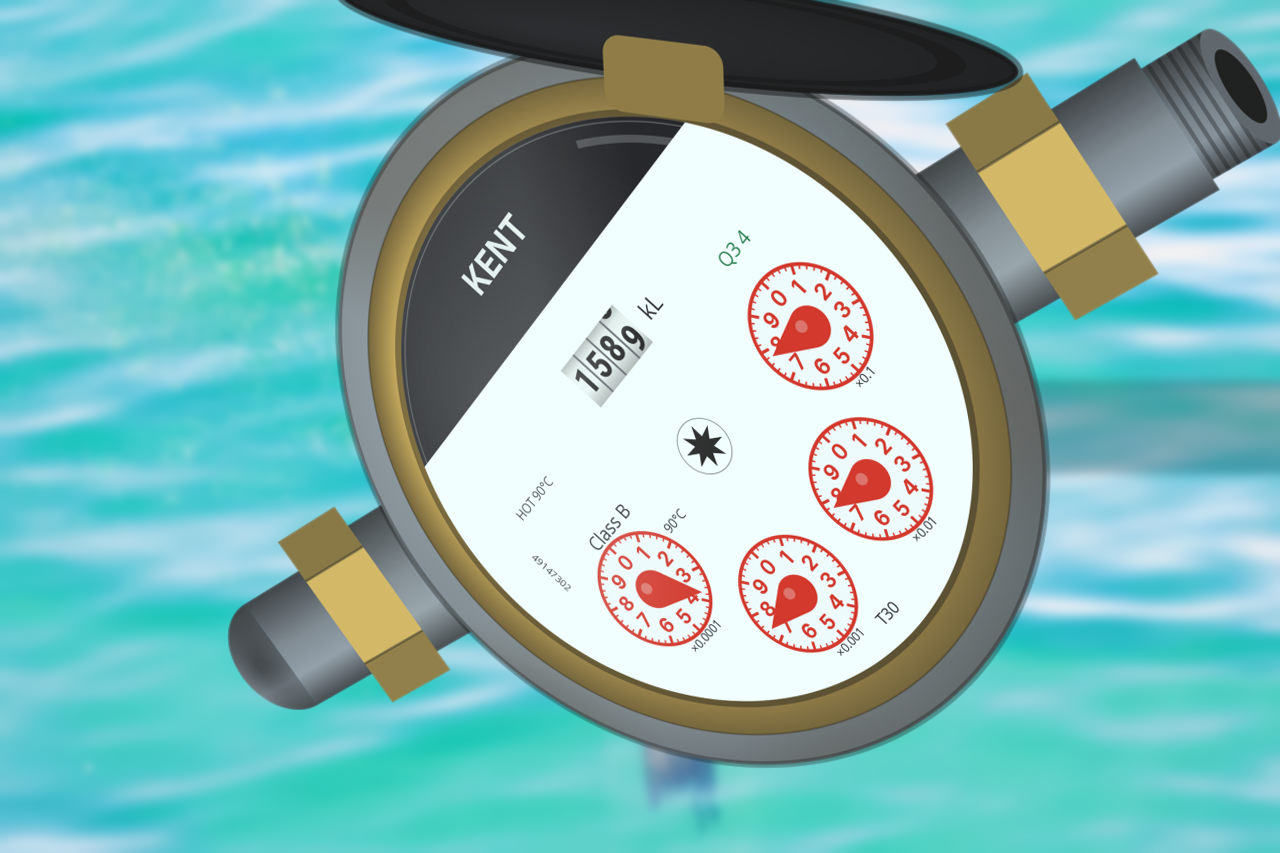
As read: 1588.7773 (kL)
